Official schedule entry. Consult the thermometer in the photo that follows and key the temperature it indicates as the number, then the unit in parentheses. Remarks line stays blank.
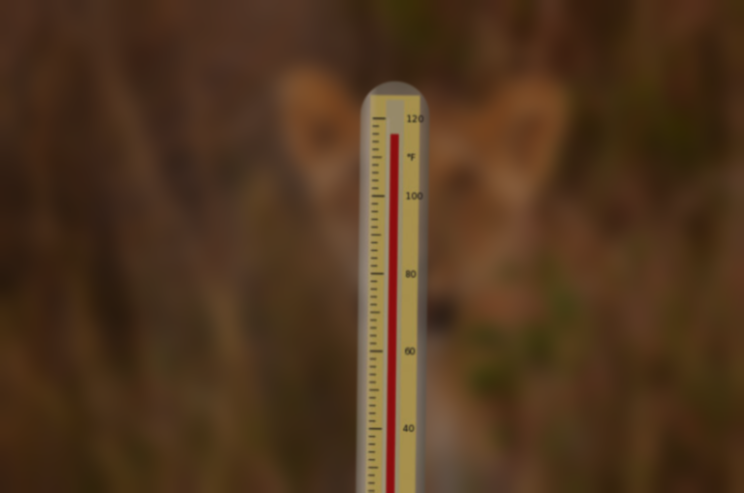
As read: 116 (°F)
